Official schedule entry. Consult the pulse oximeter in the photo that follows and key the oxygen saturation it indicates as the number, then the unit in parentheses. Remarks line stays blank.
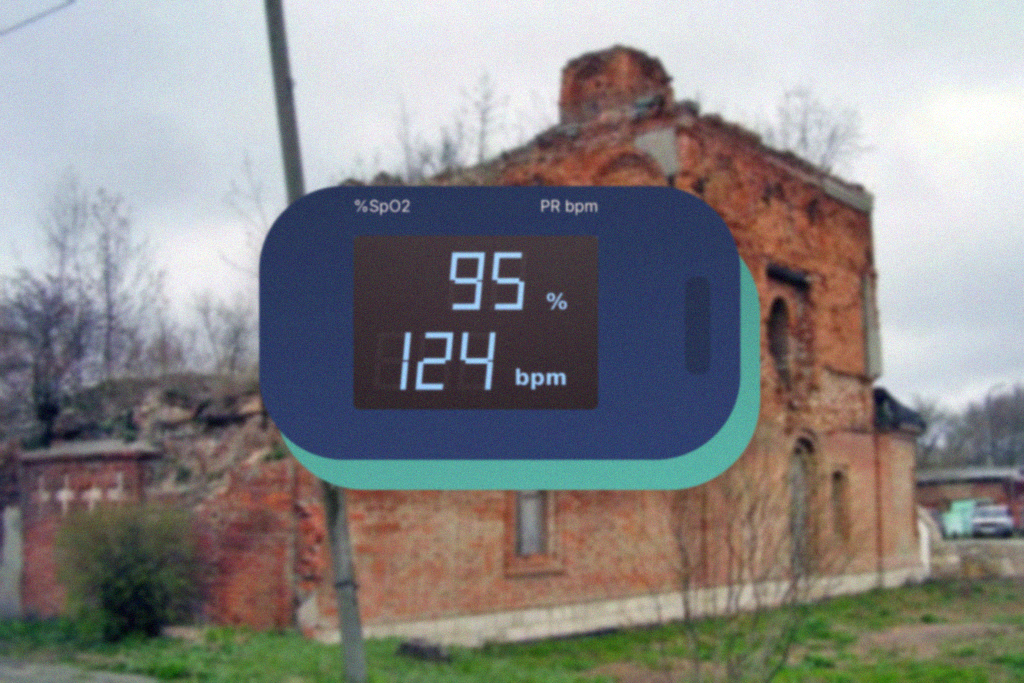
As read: 95 (%)
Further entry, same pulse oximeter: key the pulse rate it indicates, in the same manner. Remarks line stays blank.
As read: 124 (bpm)
